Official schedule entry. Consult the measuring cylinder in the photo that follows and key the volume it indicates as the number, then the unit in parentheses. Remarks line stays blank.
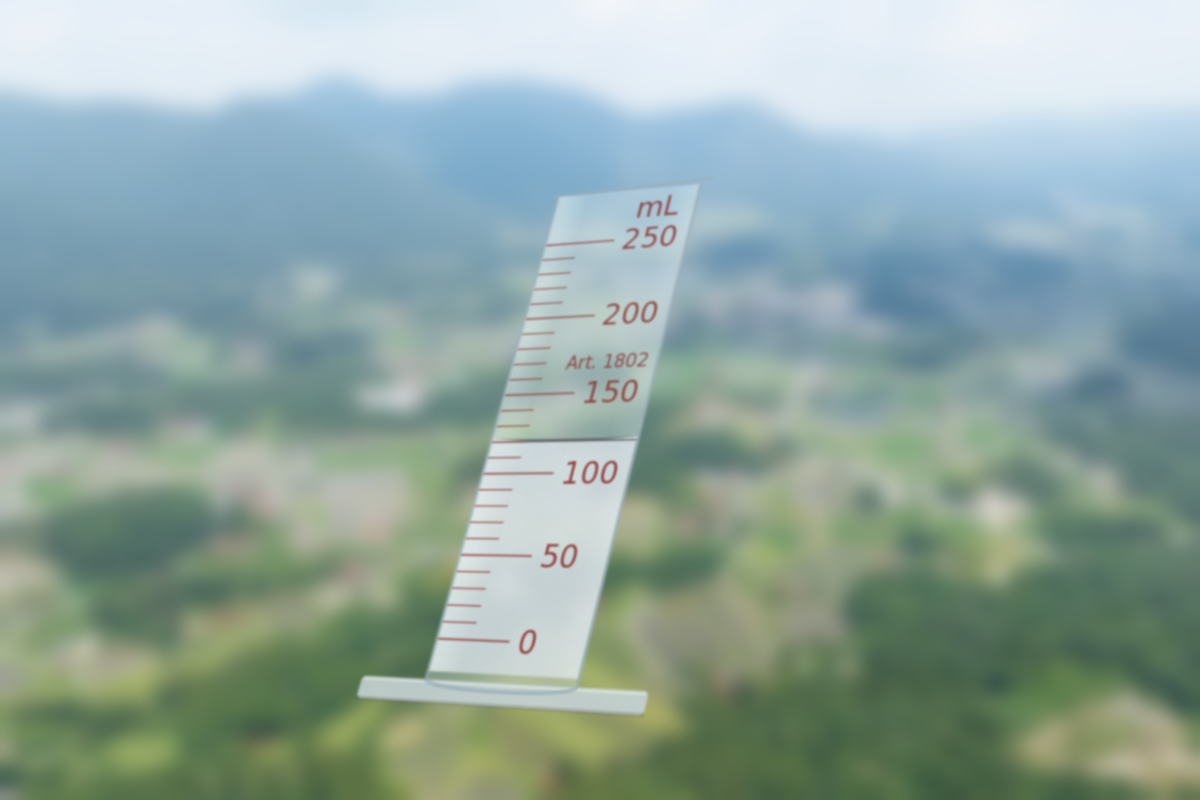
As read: 120 (mL)
